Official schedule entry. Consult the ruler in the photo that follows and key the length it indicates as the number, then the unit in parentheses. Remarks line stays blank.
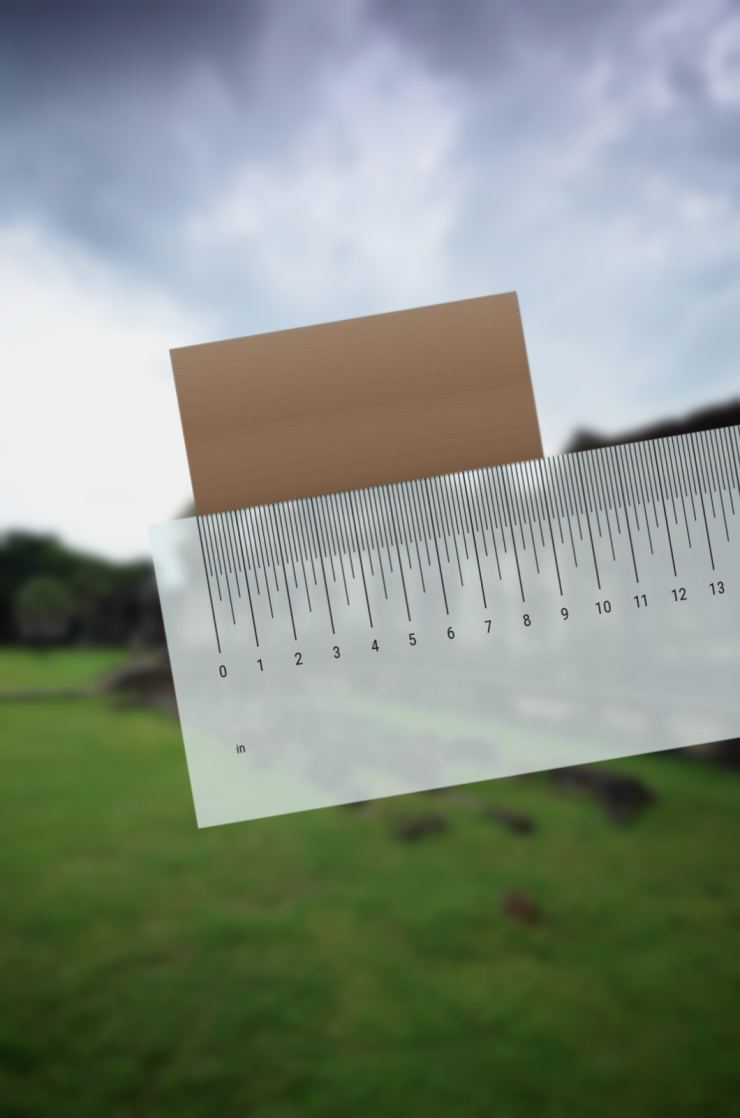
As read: 9.125 (in)
